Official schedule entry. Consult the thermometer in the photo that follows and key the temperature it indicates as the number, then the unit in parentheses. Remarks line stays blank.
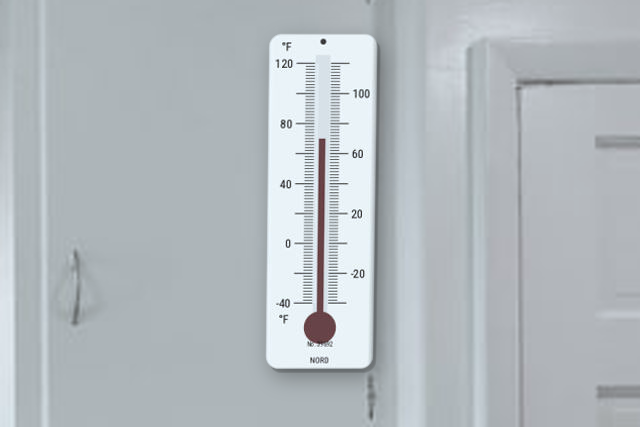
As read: 70 (°F)
